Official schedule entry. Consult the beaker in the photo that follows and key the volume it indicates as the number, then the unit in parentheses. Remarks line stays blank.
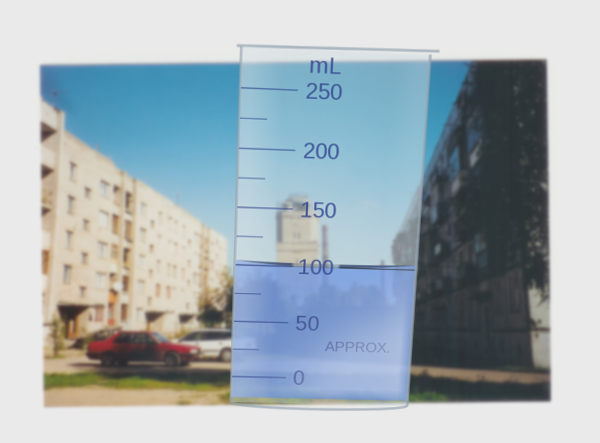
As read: 100 (mL)
